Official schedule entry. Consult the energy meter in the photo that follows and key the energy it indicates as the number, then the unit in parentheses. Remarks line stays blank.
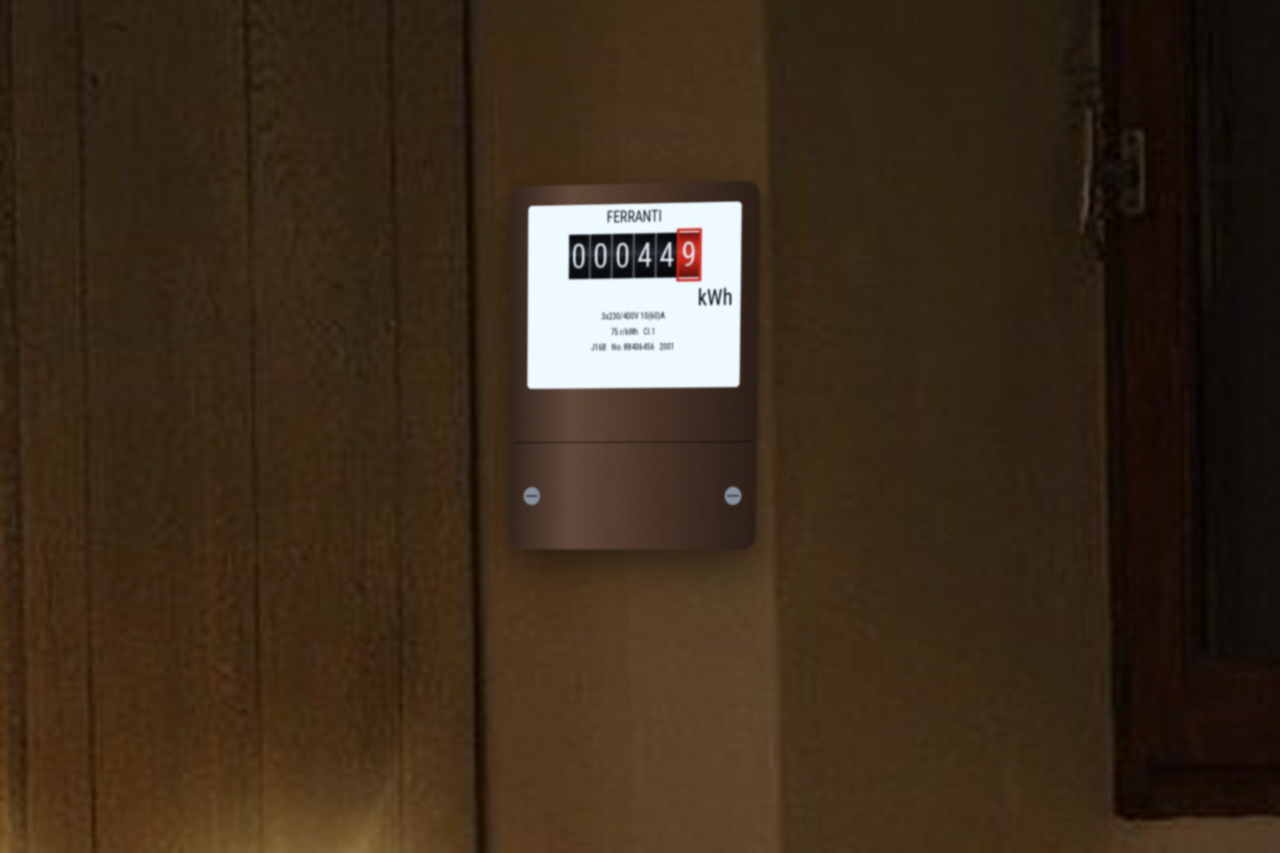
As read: 44.9 (kWh)
